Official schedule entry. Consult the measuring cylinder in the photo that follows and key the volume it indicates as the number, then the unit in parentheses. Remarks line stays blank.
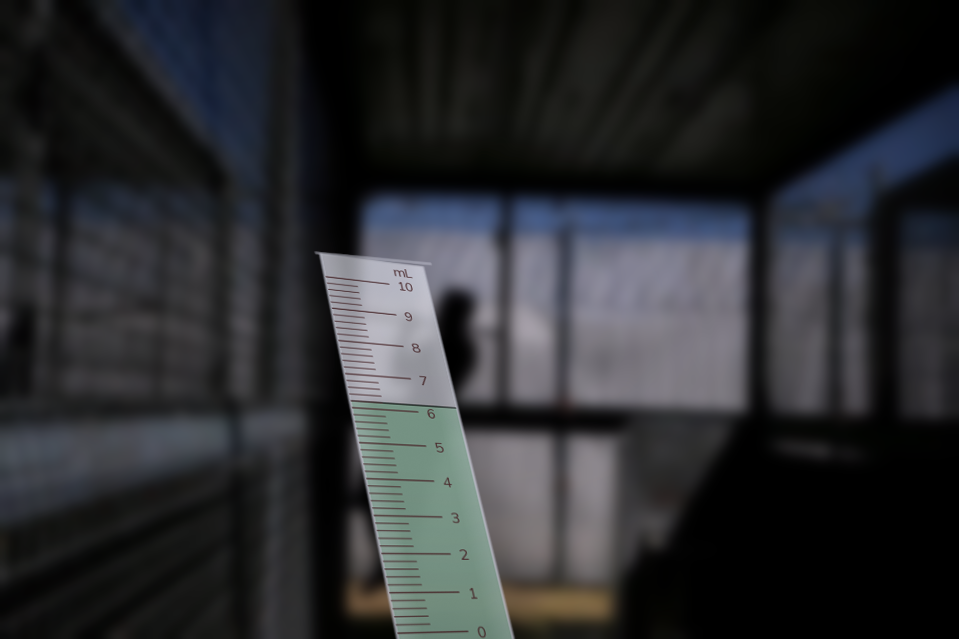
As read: 6.2 (mL)
